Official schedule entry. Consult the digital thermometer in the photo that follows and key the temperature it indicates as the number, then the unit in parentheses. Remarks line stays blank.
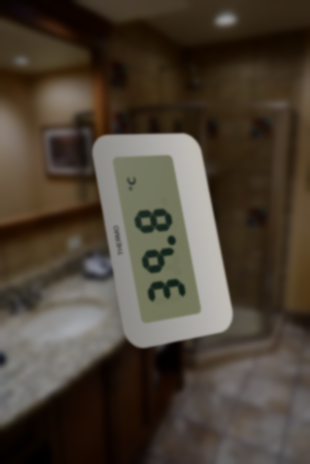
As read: 39.8 (°C)
